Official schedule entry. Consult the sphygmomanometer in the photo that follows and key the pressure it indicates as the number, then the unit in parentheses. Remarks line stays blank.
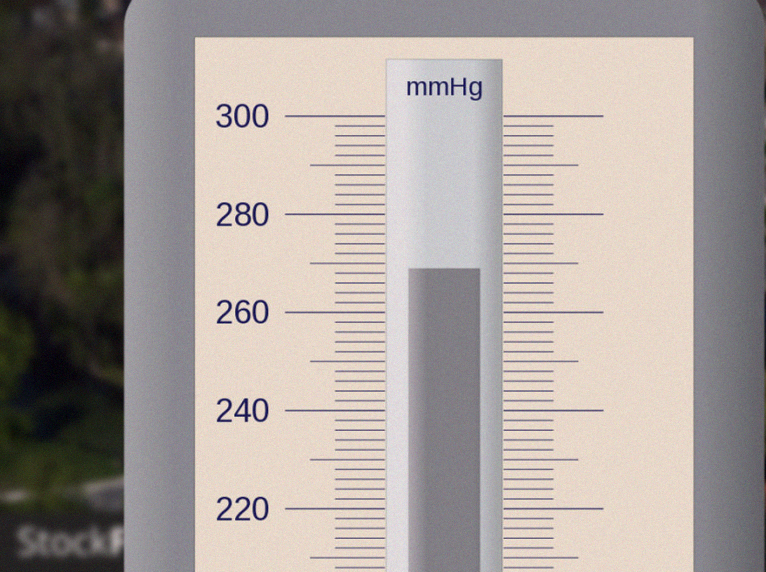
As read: 269 (mmHg)
